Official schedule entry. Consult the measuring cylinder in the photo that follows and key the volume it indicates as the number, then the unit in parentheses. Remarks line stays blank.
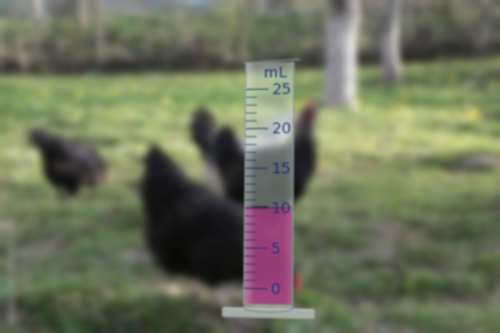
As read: 10 (mL)
